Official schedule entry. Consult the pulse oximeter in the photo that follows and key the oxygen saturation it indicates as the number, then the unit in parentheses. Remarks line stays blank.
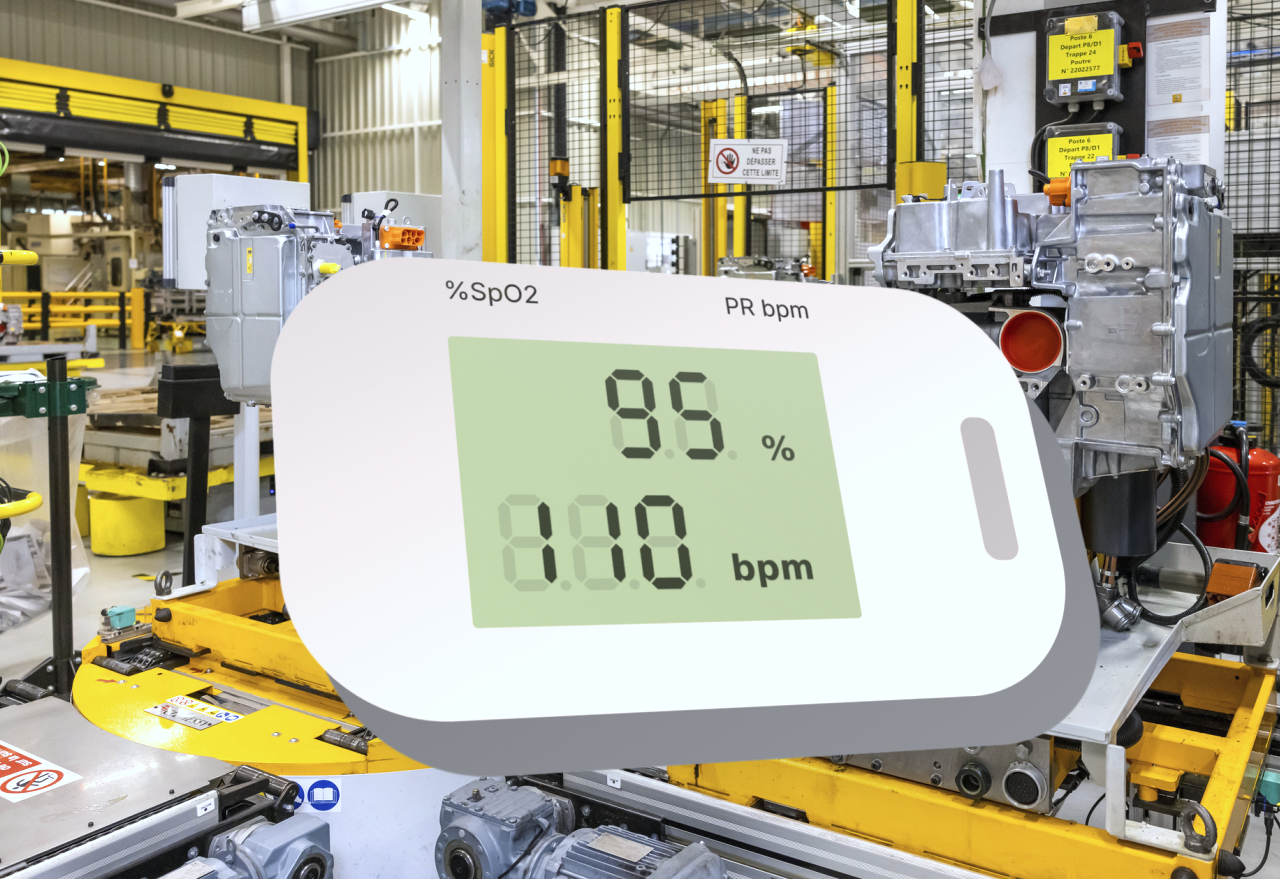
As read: 95 (%)
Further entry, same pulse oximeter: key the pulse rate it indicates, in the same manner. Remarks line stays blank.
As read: 110 (bpm)
